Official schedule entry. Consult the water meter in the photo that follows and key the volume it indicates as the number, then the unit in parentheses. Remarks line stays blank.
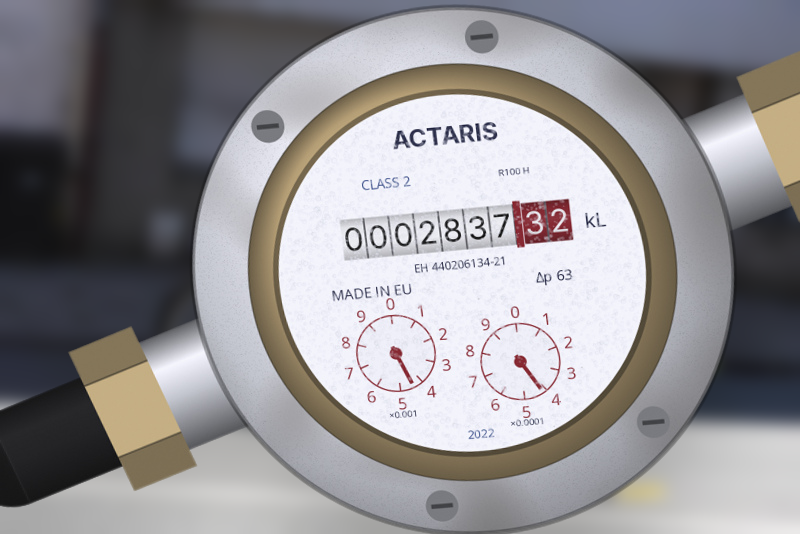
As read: 2837.3244 (kL)
